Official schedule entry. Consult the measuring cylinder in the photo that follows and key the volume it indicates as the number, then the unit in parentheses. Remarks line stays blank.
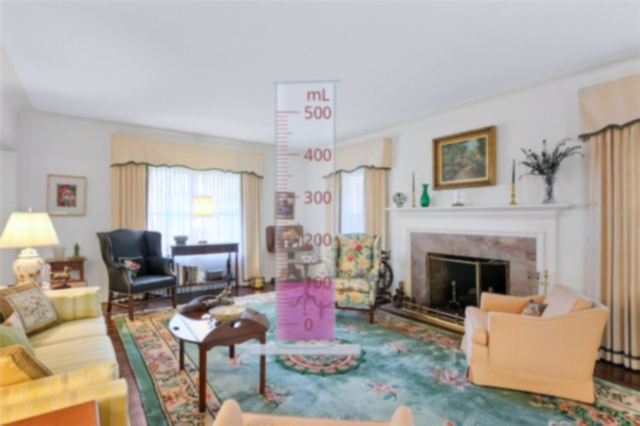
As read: 100 (mL)
